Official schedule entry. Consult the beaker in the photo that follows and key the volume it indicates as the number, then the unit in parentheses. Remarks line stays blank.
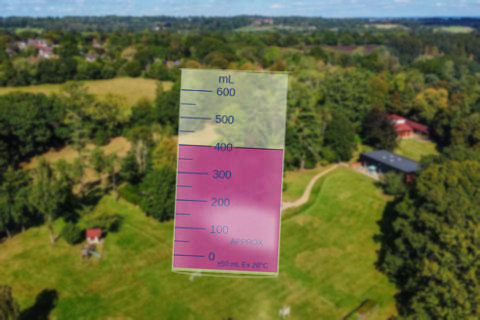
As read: 400 (mL)
